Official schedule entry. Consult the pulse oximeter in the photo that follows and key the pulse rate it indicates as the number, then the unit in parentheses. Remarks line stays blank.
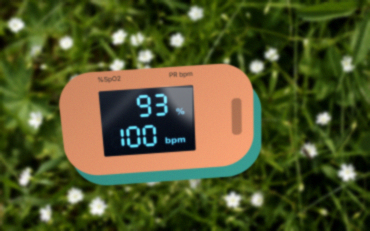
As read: 100 (bpm)
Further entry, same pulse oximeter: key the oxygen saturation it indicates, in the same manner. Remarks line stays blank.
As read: 93 (%)
